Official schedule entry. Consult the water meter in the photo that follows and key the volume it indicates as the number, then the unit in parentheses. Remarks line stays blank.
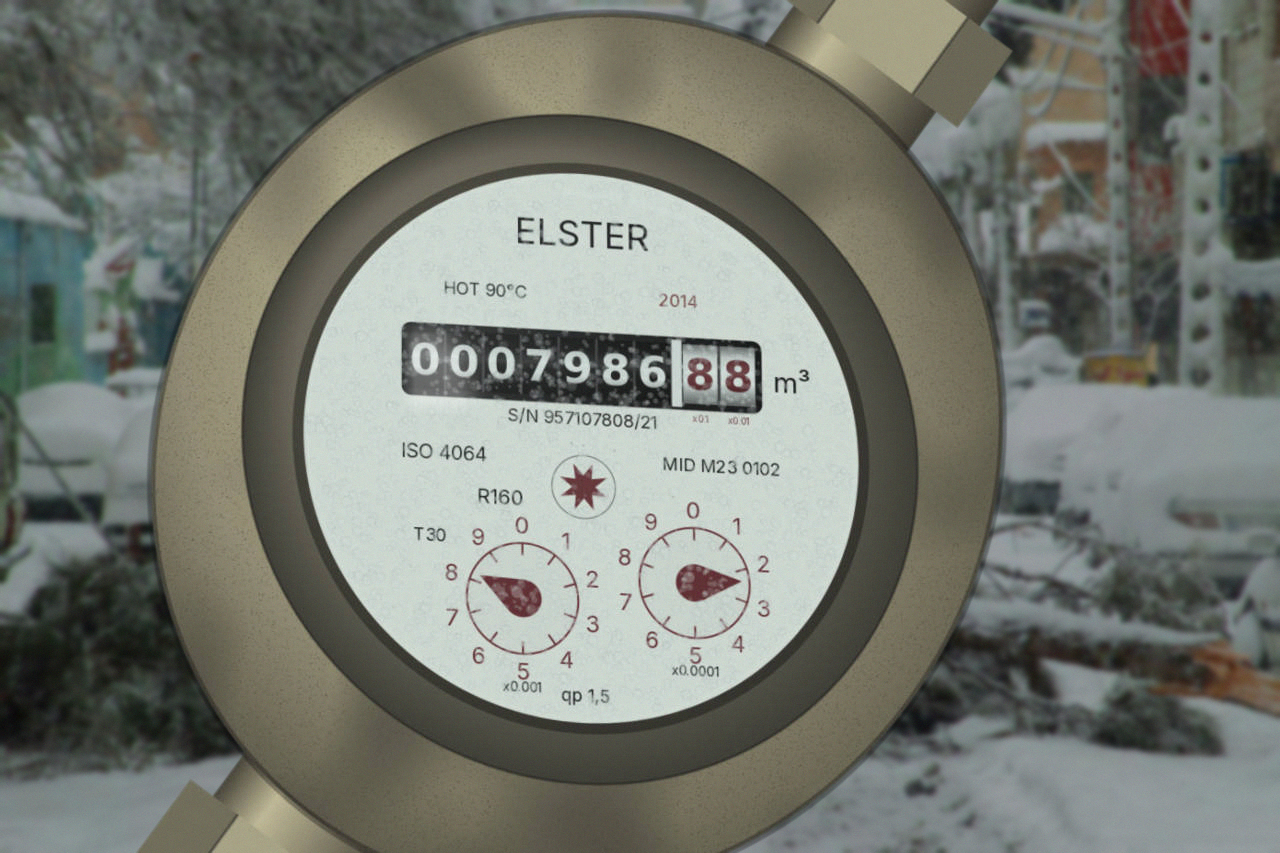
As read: 7986.8882 (m³)
